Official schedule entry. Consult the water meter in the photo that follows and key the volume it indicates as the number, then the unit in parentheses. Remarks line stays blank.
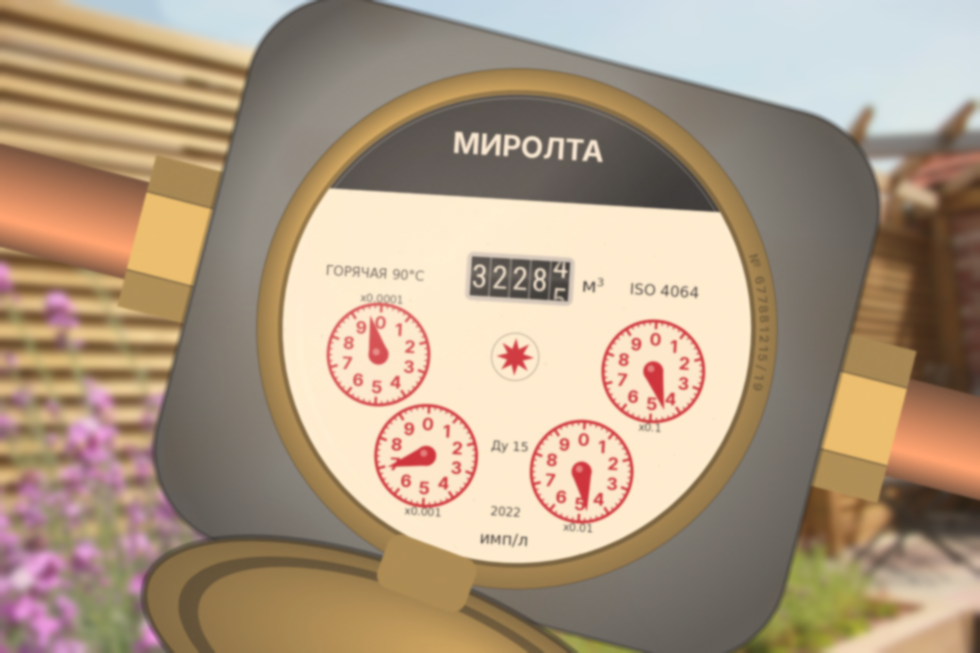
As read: 32284.4469 (m³)
